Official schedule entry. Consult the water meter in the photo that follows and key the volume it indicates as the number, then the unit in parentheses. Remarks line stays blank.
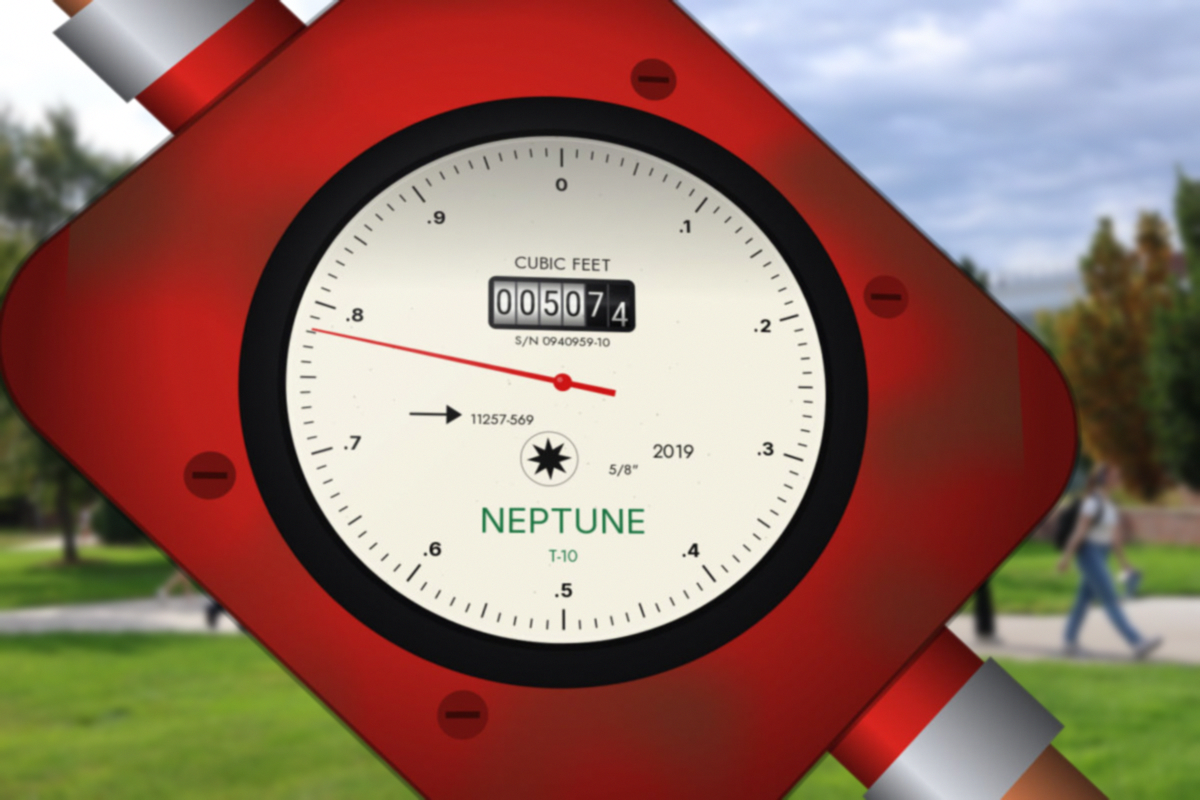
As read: 5073.78 (ft³)
